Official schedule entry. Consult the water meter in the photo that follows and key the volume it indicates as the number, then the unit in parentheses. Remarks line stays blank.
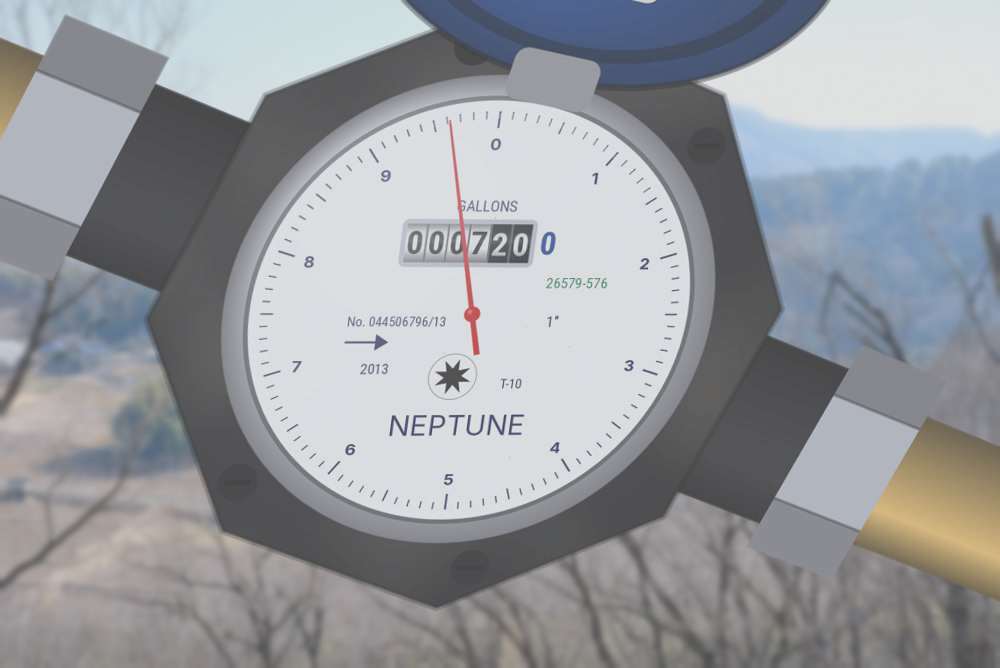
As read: 7199.6 (gal)
